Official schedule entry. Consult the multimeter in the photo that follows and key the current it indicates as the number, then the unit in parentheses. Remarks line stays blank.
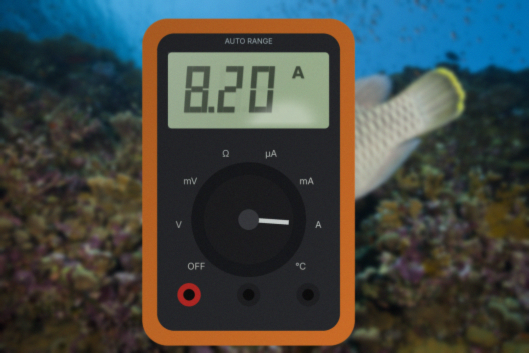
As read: 8.20 (A)
